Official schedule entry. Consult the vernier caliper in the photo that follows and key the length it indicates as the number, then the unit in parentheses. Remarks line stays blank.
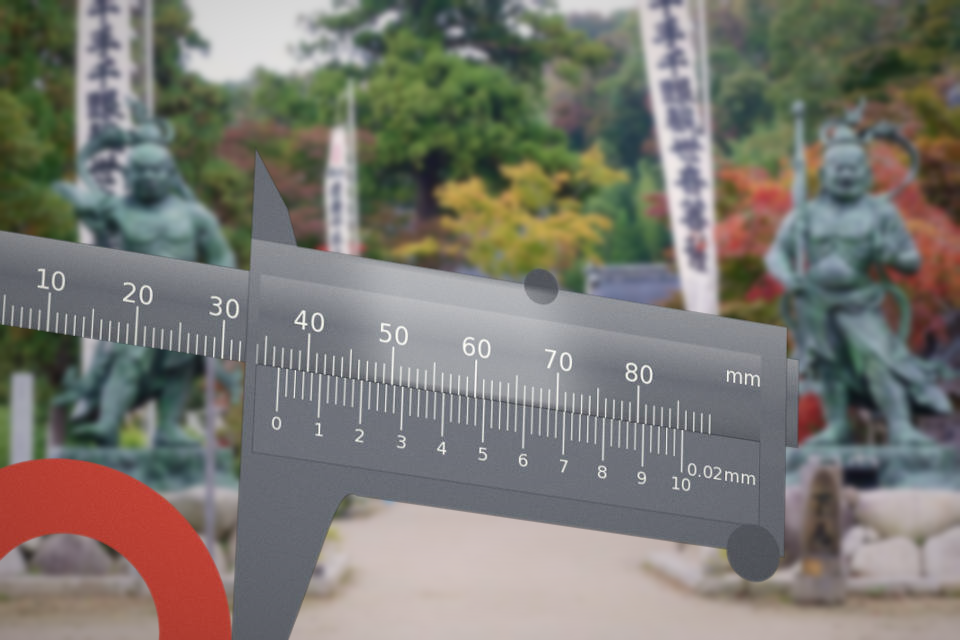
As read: 36.6 (mm)
